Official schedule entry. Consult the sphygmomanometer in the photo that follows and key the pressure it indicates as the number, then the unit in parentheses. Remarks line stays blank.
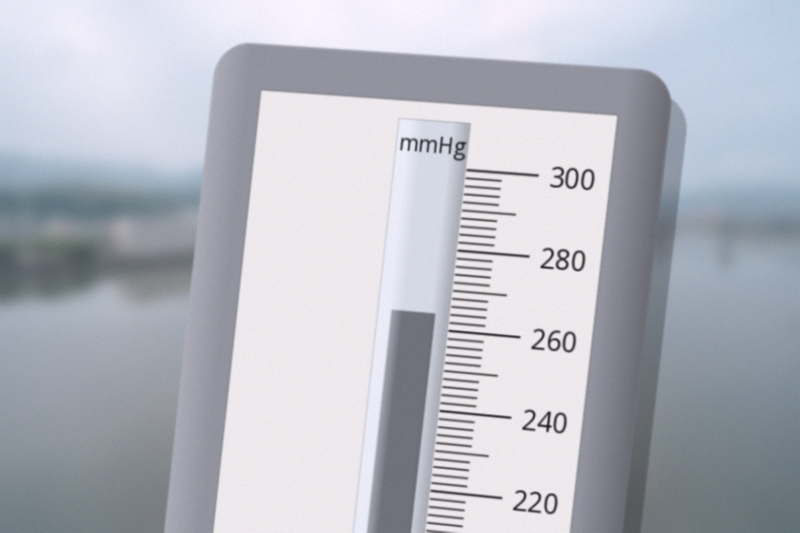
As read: 264 (mmHg)
